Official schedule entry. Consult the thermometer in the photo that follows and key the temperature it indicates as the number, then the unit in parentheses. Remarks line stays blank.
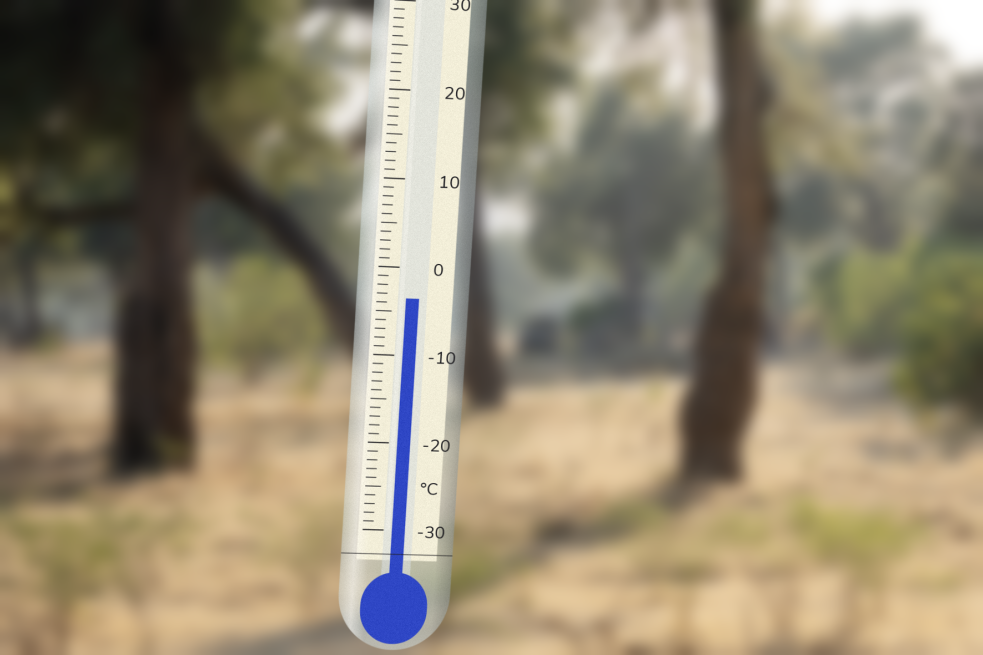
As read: -3.5 (°C)
